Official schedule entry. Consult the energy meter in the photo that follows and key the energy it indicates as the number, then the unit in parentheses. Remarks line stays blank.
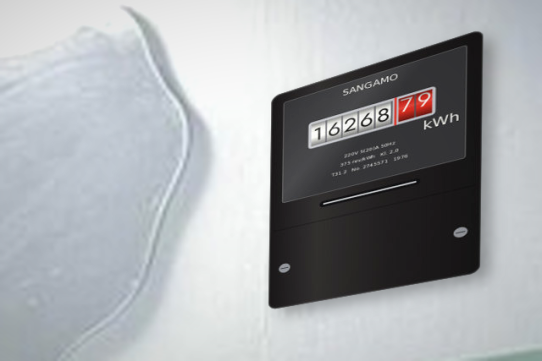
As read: 16268.79 (kWh)
